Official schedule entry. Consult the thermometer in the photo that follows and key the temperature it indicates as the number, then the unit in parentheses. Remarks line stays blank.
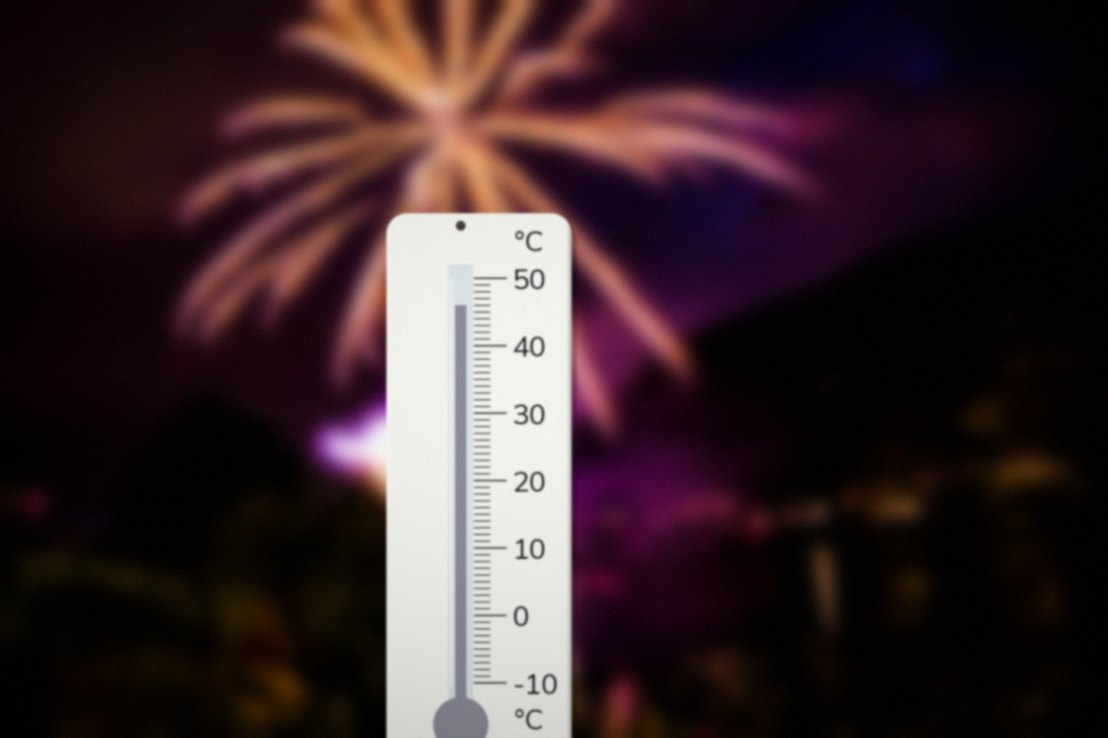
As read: 46 (°C)
